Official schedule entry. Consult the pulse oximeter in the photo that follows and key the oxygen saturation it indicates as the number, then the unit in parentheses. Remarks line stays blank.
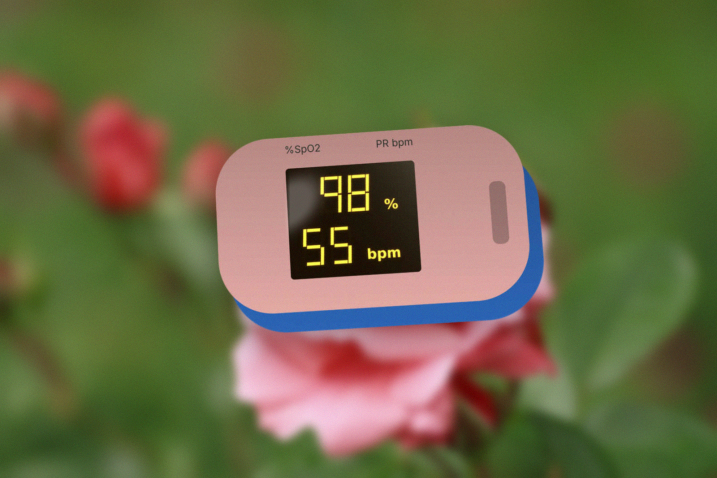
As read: 98 (%)
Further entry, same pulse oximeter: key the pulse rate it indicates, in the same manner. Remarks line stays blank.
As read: 55 (bpm)
